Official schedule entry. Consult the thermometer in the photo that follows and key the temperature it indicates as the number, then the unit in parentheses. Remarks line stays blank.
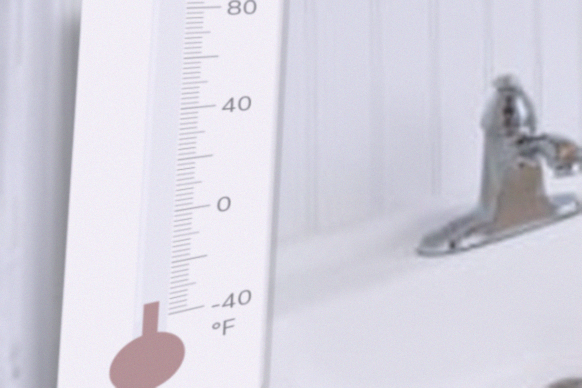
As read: -34 (°F)
